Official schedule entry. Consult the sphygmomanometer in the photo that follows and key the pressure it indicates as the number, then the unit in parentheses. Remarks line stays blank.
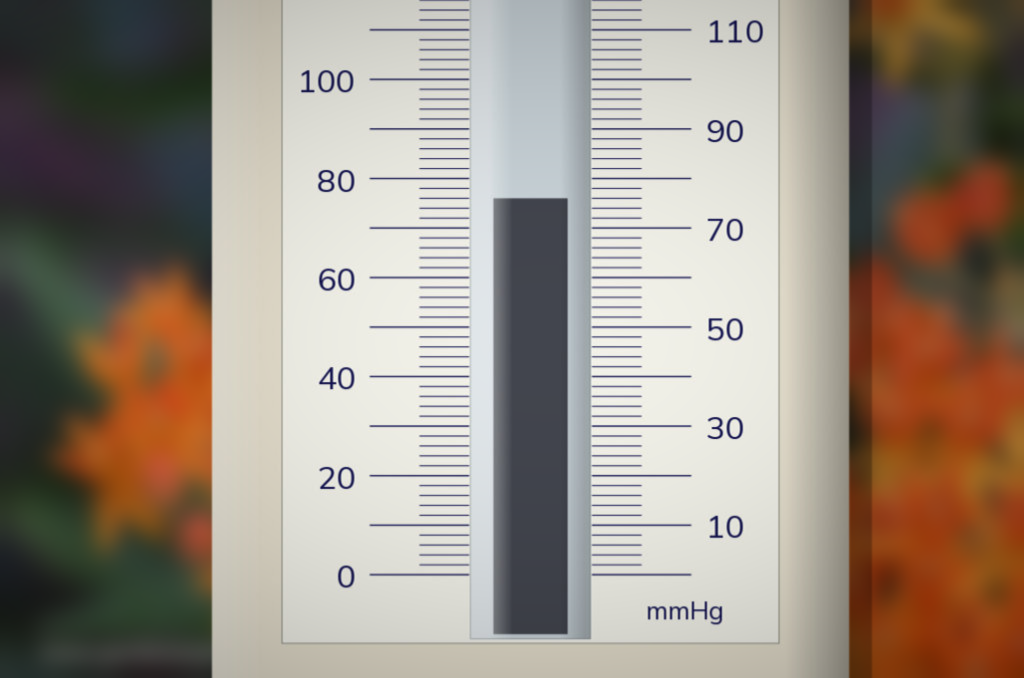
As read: 76 (mmHg)
